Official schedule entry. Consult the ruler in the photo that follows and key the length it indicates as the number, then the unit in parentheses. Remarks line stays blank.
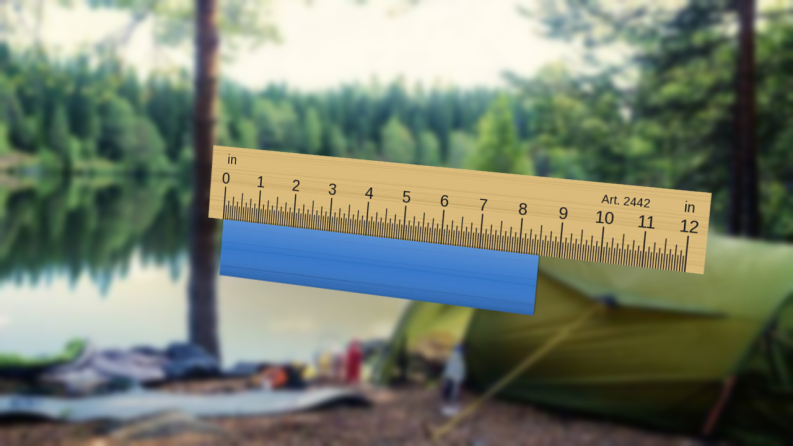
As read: 8.5 (in)
